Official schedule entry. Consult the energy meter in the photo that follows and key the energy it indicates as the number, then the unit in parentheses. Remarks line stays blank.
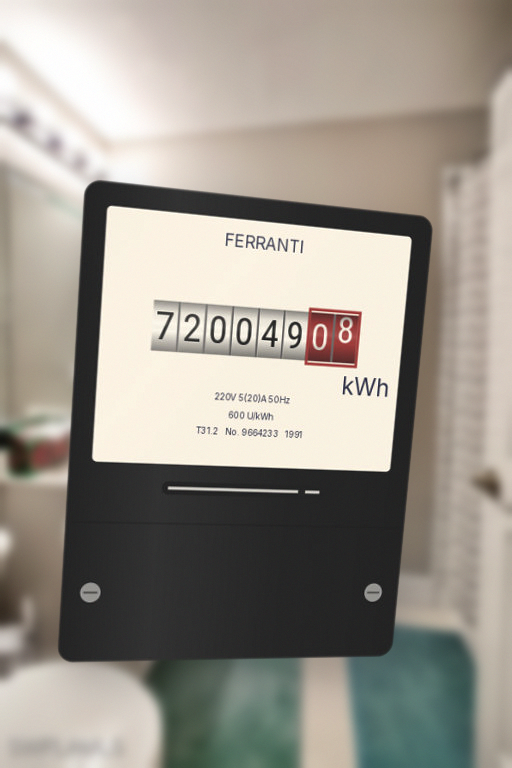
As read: 720049.08 (kWh)
